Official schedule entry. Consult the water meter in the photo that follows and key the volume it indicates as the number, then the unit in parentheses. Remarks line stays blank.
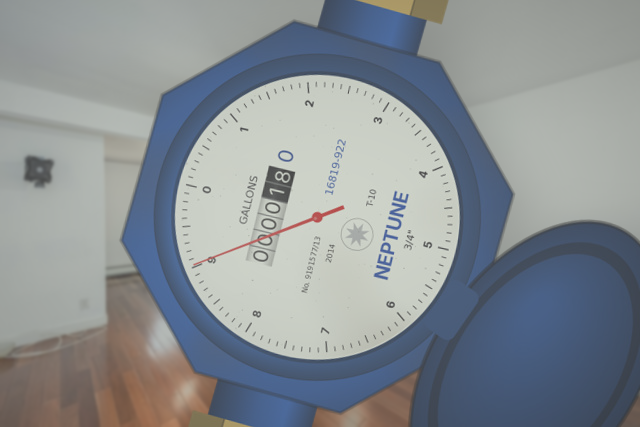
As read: 179.0 (gal)
